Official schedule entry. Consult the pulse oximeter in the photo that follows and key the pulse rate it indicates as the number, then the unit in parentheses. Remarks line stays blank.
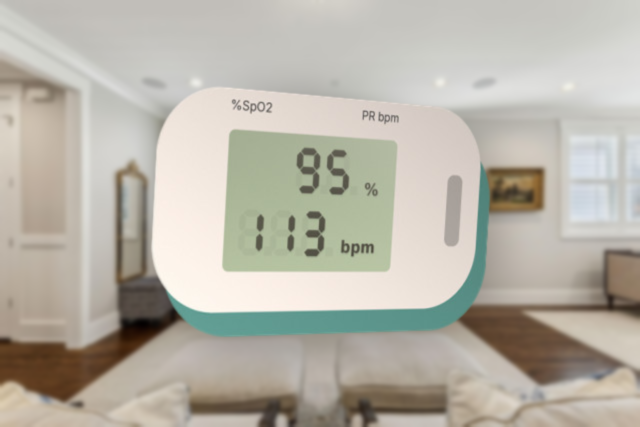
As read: 113 (bpm)
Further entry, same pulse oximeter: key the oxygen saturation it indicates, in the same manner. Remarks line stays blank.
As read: 95 (%)
